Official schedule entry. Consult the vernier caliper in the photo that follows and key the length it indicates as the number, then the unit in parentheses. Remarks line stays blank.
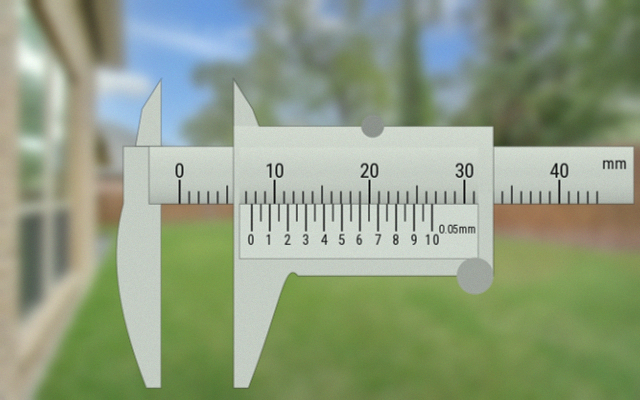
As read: 7.6 (mm)
